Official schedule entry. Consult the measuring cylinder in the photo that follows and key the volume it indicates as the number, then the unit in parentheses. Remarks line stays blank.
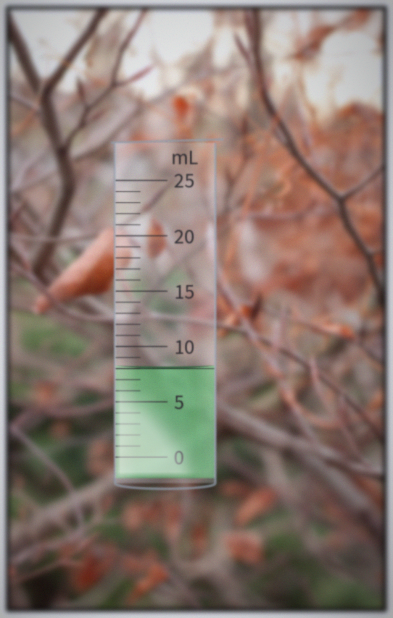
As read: 8 (mL)
